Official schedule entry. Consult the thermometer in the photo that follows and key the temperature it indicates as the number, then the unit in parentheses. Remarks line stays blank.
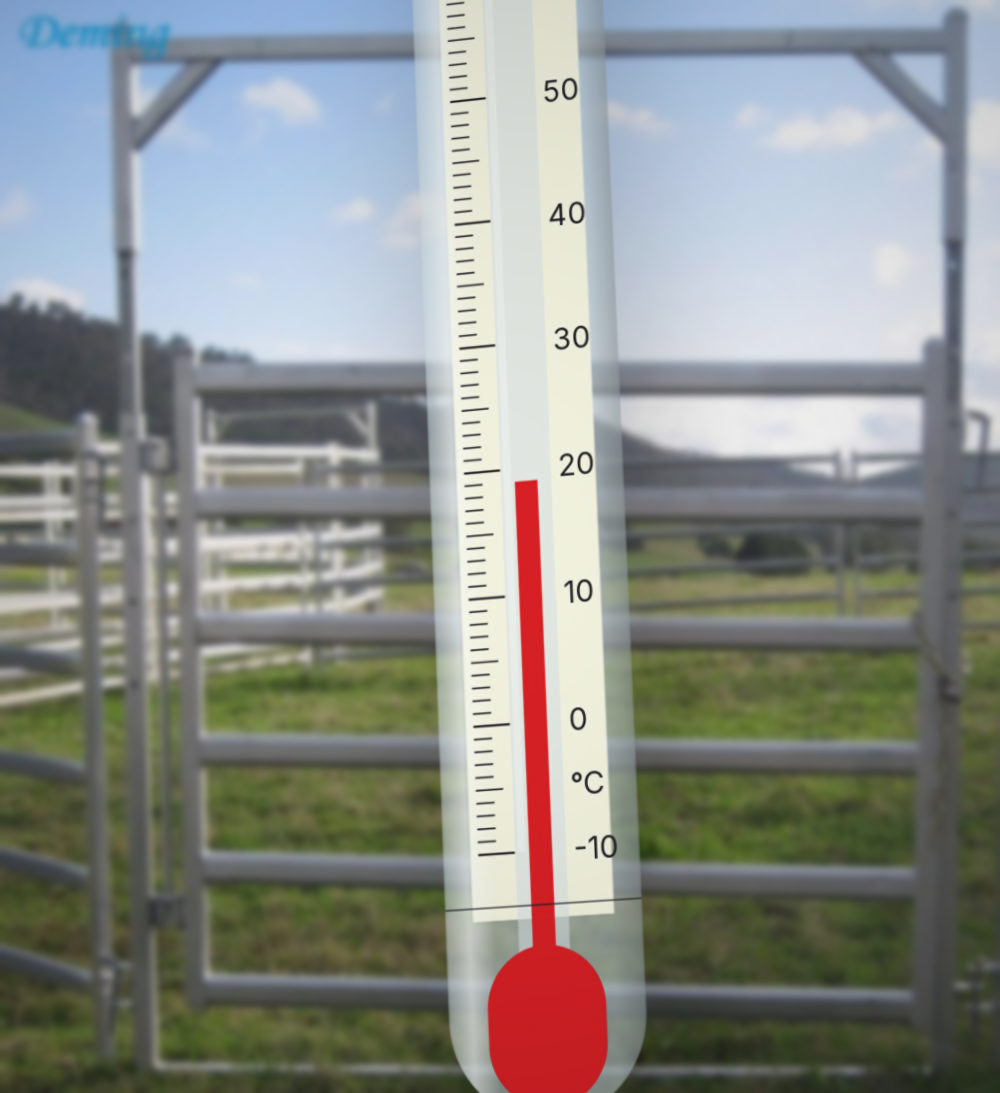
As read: 19 (°C)
